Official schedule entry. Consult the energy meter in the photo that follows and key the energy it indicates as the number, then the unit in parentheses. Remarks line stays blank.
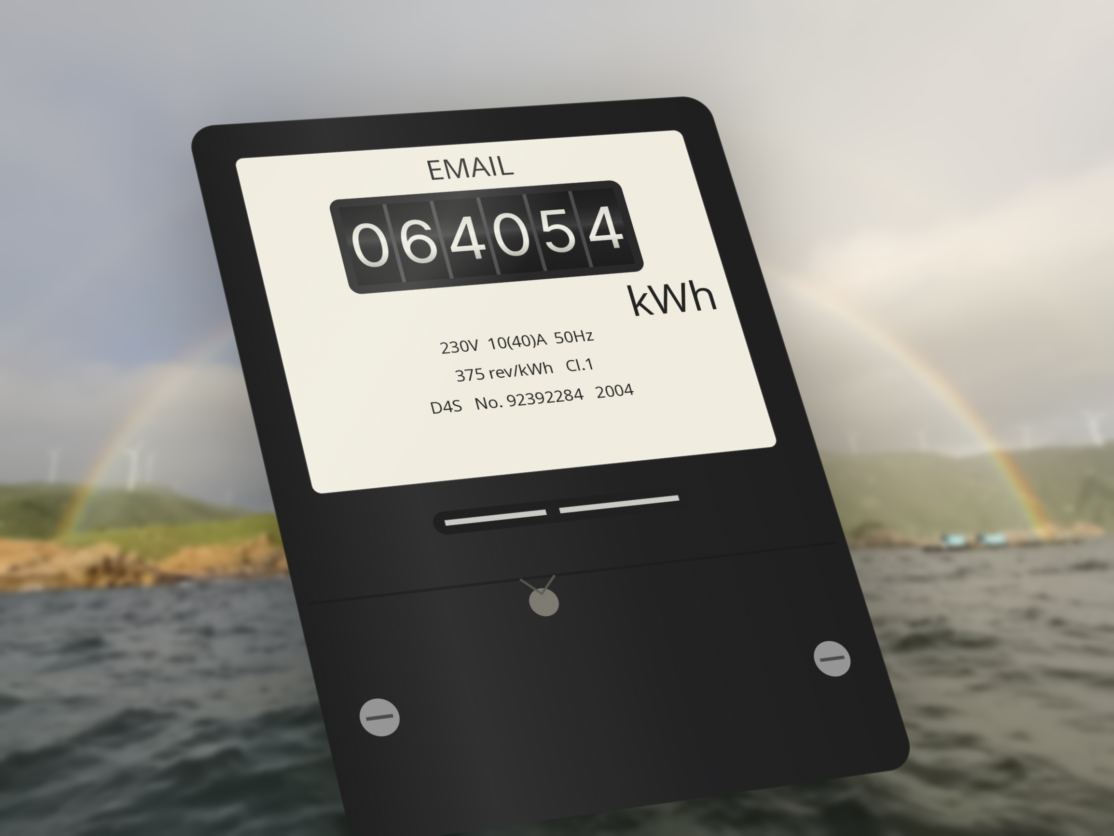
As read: 64054 (kWh)
